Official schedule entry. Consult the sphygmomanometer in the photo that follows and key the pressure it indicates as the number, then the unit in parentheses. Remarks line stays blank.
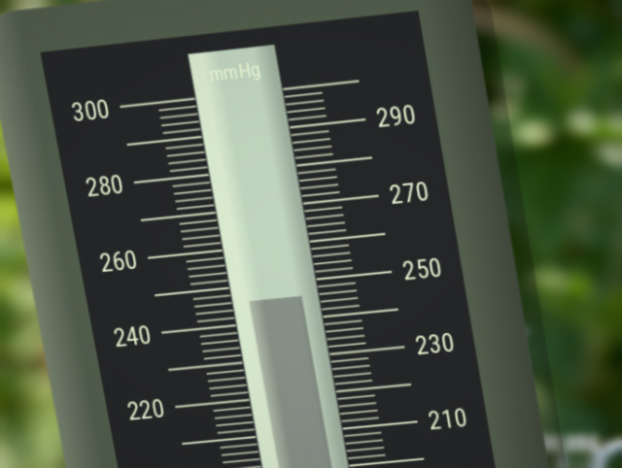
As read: 246 (mmHg)
